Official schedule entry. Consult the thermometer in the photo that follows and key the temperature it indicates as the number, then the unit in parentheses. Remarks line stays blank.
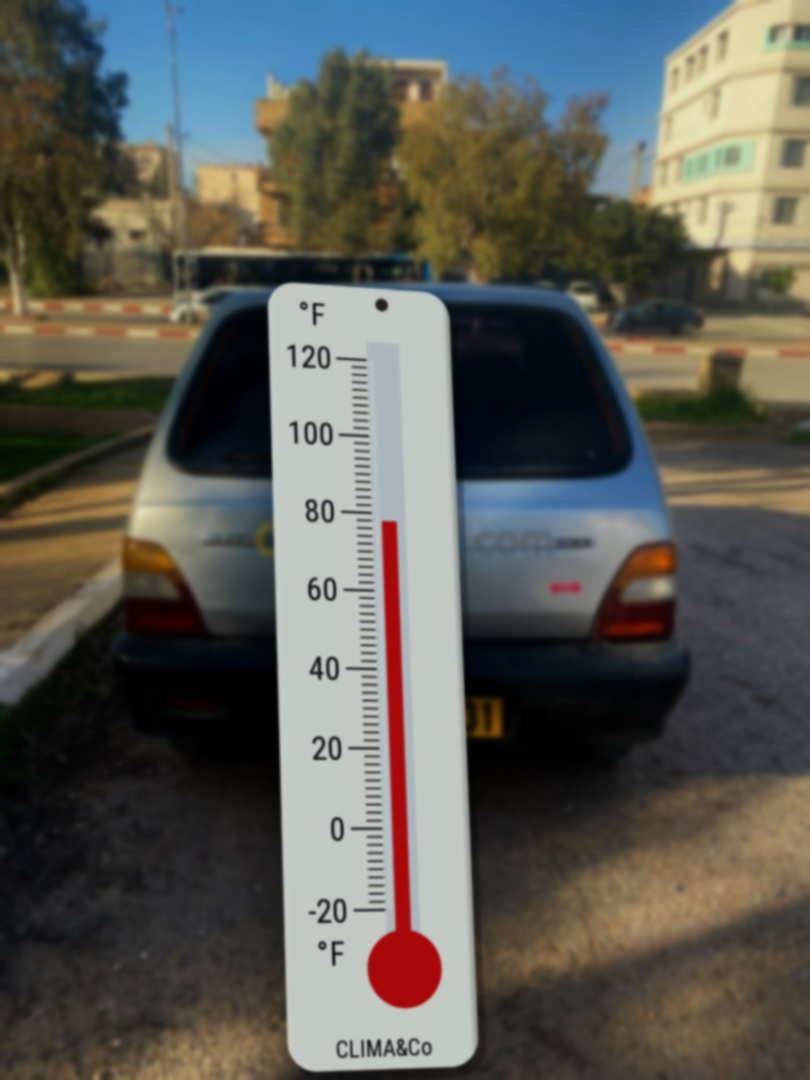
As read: 78 (°F)
